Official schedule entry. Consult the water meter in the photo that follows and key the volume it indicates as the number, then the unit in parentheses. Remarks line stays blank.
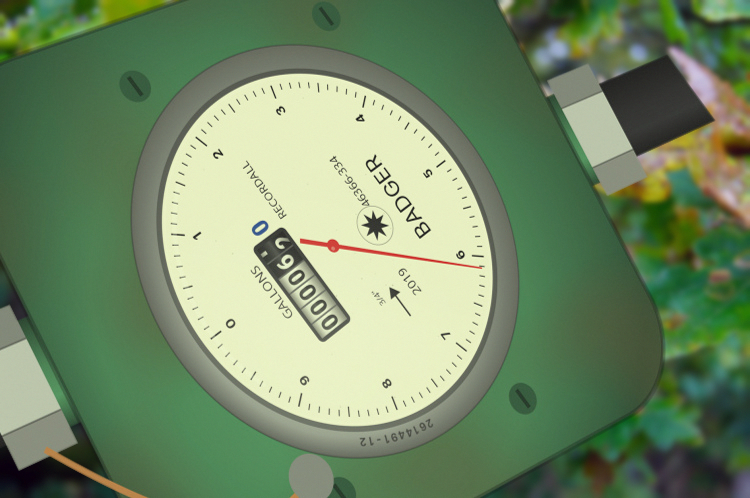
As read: 616.1 (gal)
